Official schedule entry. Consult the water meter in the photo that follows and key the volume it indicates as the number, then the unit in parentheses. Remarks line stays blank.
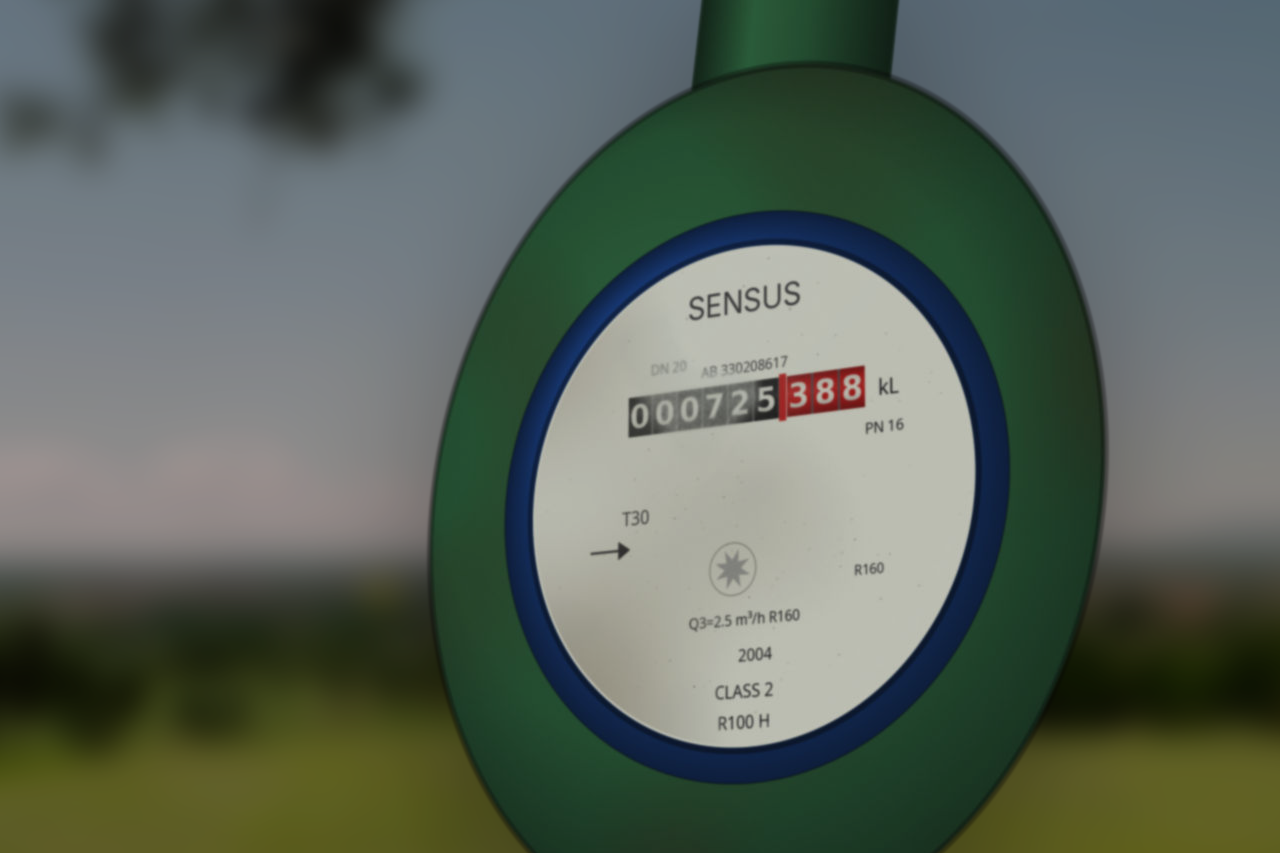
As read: 725.388 (kL)
